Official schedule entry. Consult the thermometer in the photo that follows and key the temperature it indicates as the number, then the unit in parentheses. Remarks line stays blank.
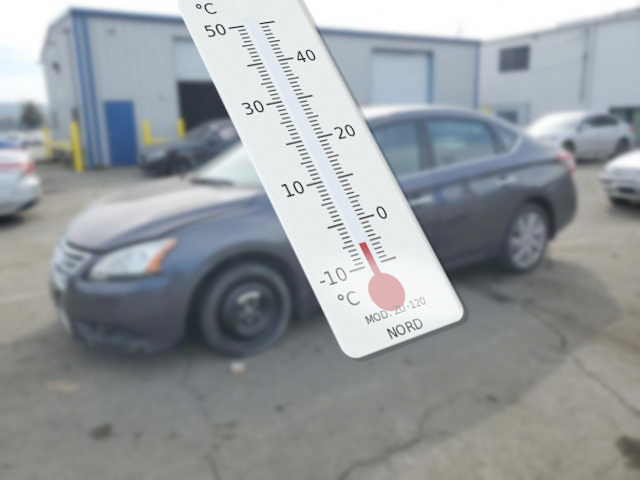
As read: -5 (°C)
